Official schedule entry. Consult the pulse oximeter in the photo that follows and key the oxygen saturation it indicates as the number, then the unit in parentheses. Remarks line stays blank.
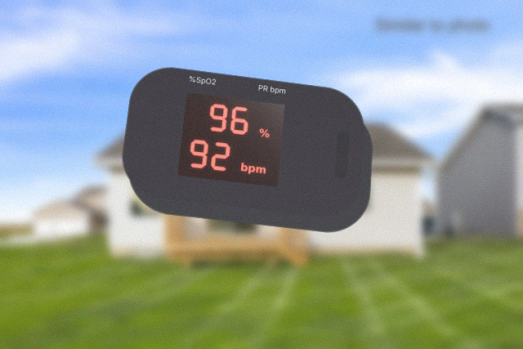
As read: 96 (%)
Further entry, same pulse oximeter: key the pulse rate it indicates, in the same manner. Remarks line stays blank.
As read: 92 (bpm)
